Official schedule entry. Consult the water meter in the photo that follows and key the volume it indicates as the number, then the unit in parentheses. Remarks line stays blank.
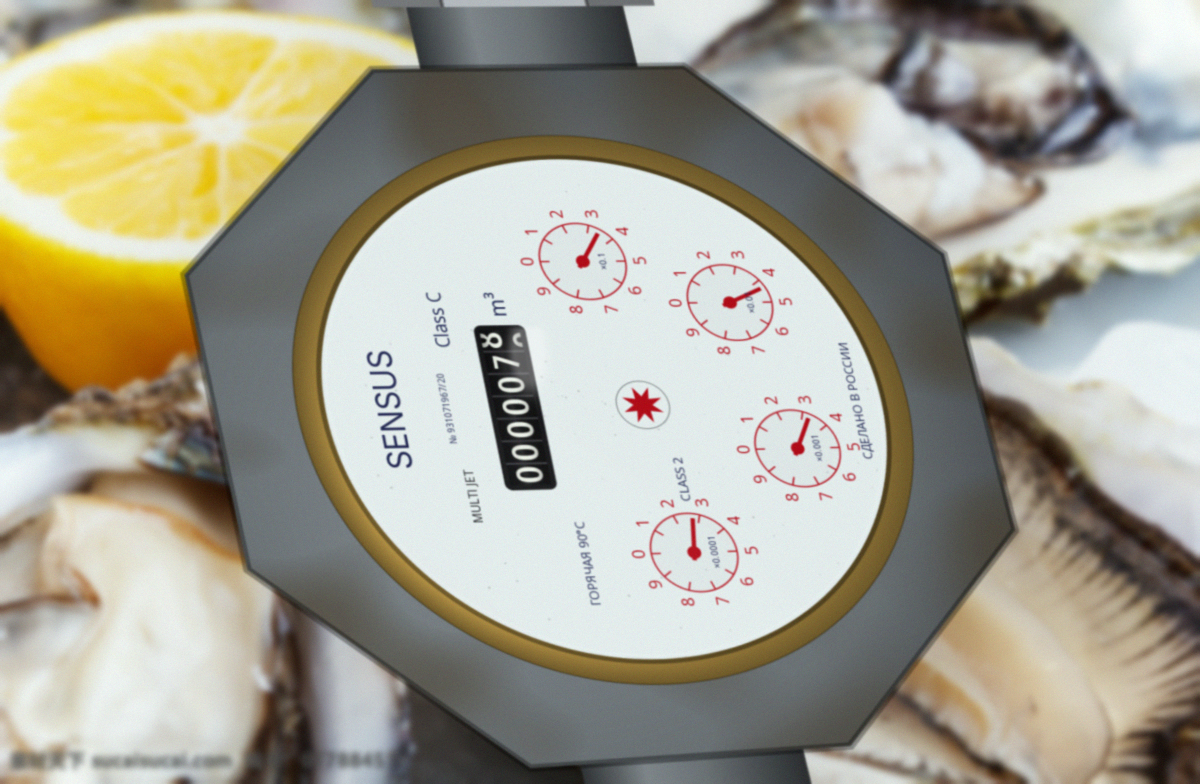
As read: 78.3432 (m³)
